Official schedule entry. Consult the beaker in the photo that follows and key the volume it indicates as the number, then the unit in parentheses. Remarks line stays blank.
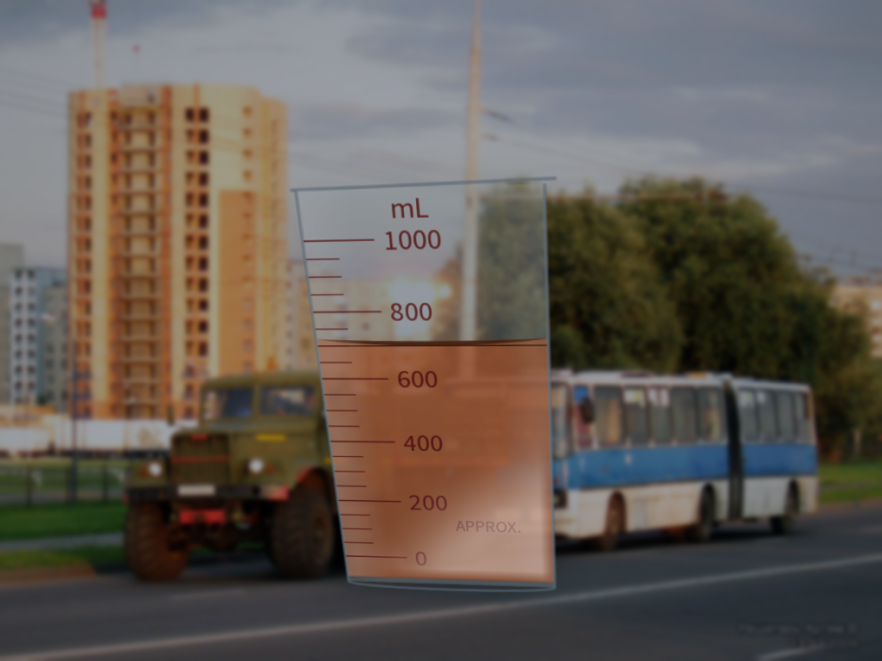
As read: 700 (mL)
